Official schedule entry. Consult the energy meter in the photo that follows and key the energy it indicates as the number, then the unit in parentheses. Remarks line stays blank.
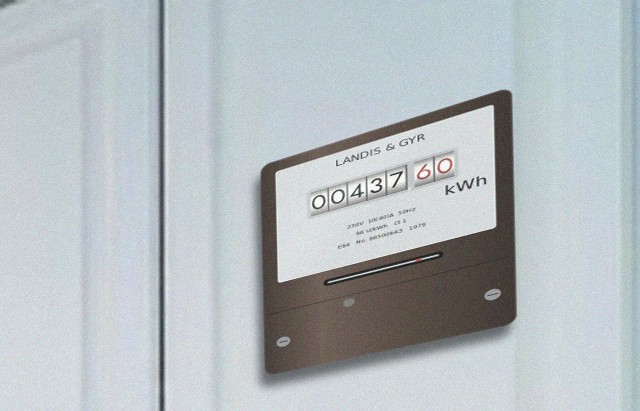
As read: 437.60 (kWh)
